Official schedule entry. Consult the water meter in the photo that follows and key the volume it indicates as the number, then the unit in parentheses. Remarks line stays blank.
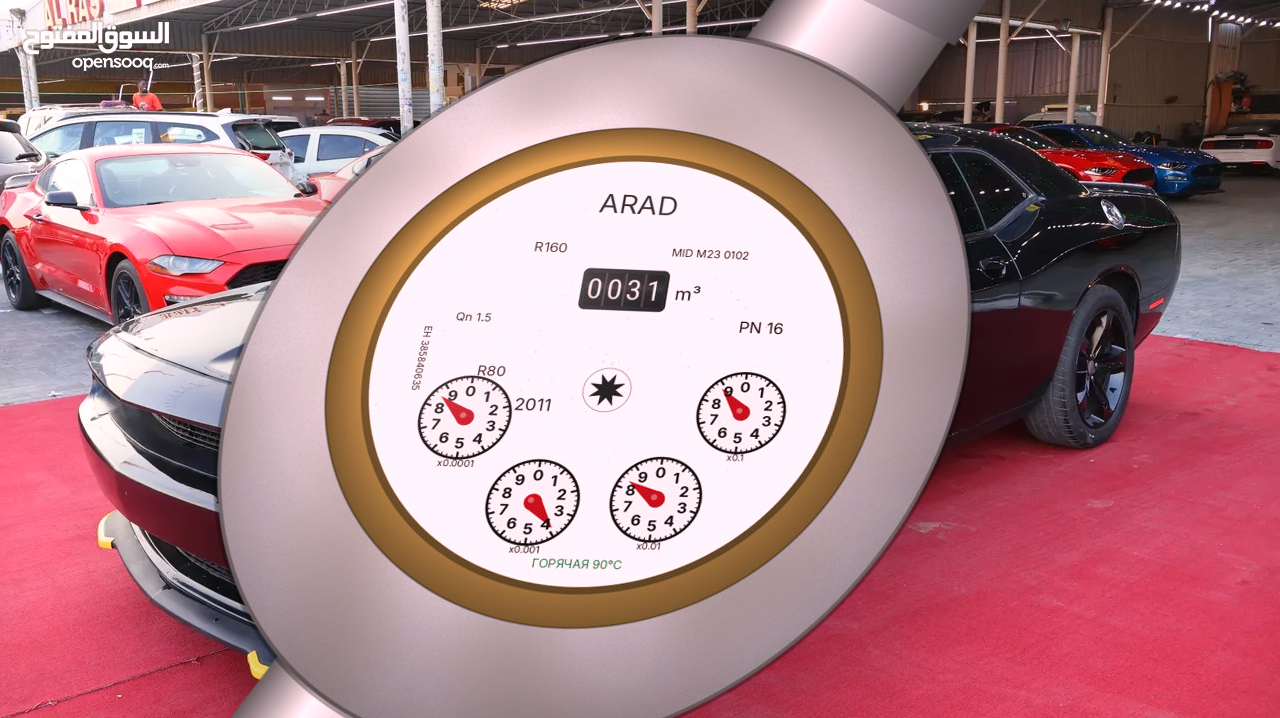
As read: 31.8838 (m³)
